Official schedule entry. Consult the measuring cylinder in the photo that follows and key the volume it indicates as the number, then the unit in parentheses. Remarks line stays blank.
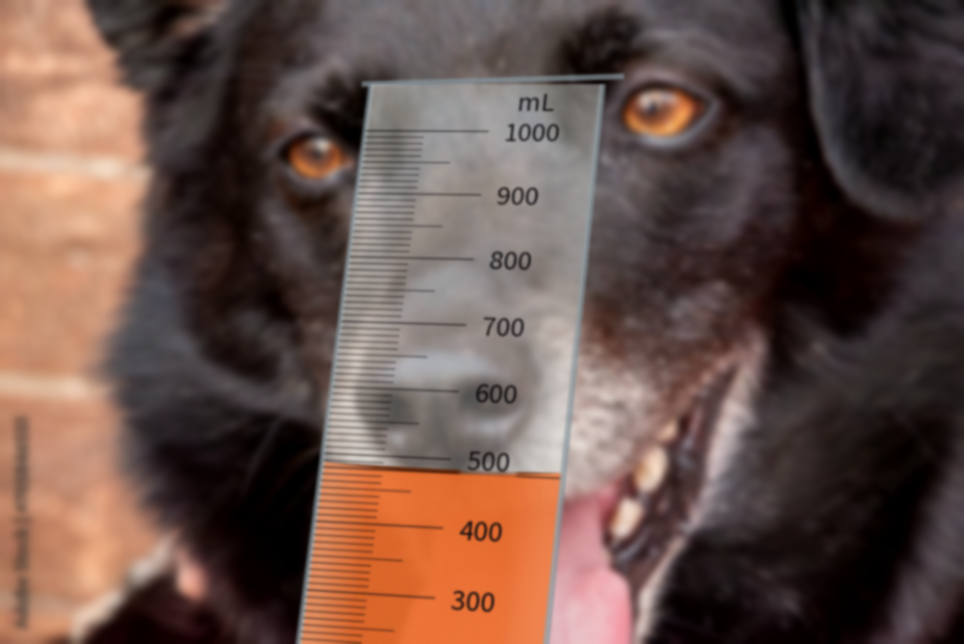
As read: 480 (mL)
